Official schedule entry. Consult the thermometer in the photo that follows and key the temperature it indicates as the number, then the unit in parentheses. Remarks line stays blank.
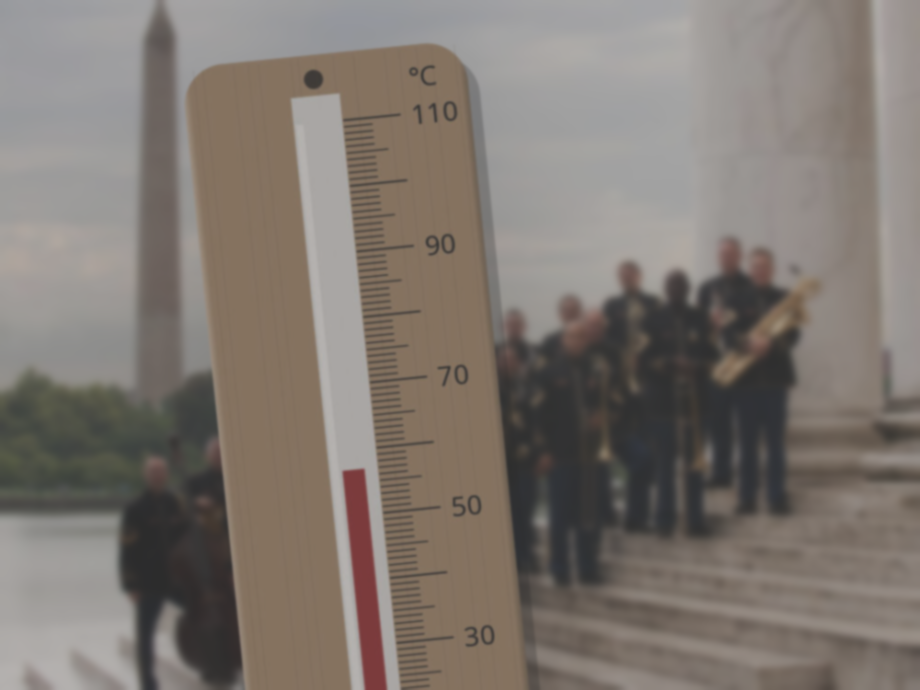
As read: 57 (°C)
